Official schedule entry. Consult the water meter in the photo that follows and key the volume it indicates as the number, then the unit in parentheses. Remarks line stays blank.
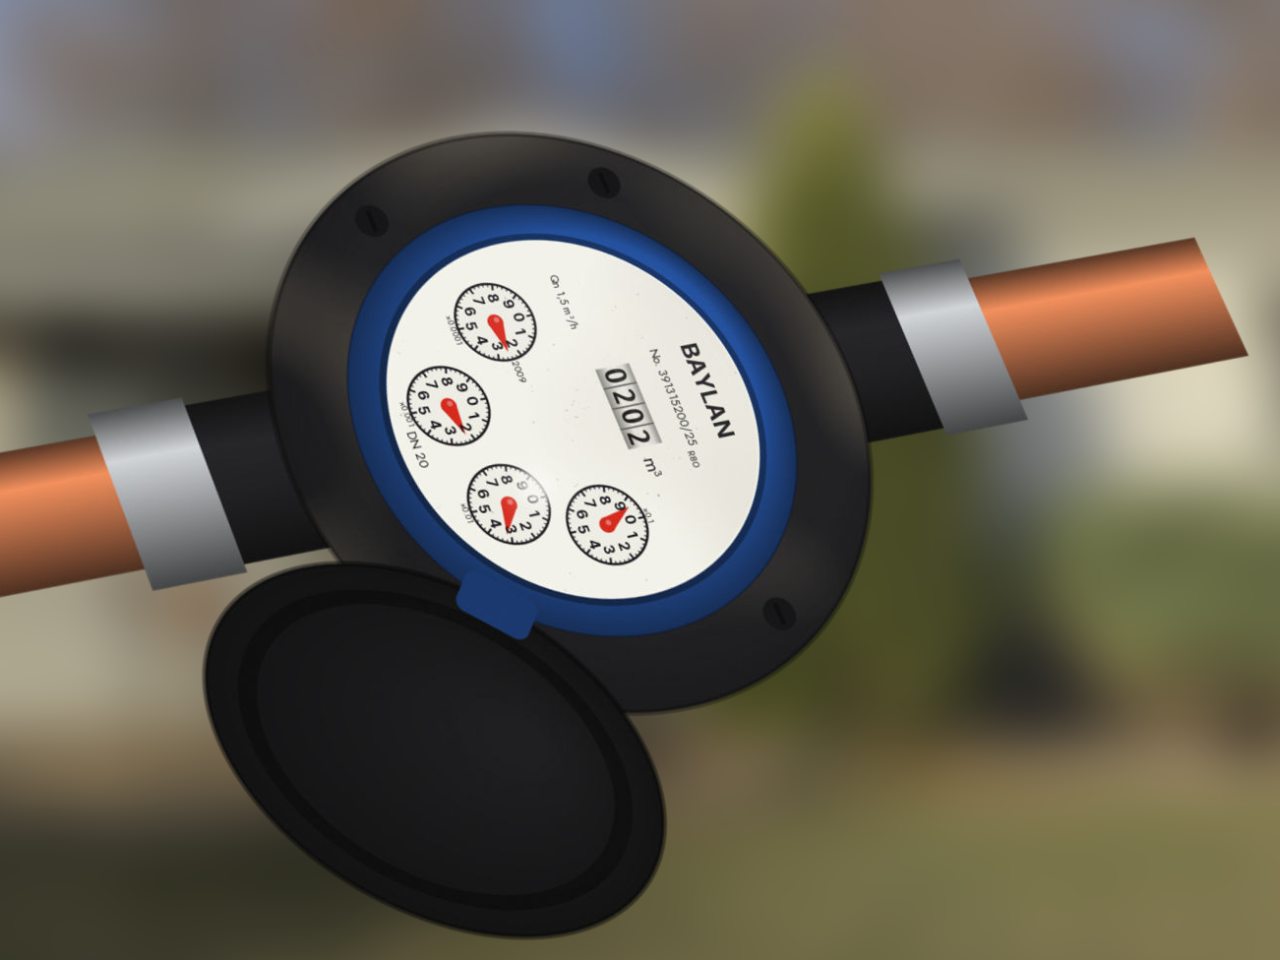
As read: 201.9322 (m³)
